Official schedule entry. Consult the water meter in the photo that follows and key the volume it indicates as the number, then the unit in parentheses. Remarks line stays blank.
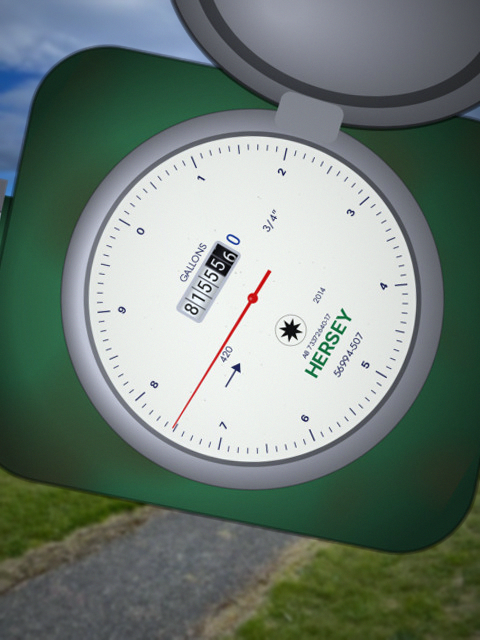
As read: 8155557.5 (gal)
